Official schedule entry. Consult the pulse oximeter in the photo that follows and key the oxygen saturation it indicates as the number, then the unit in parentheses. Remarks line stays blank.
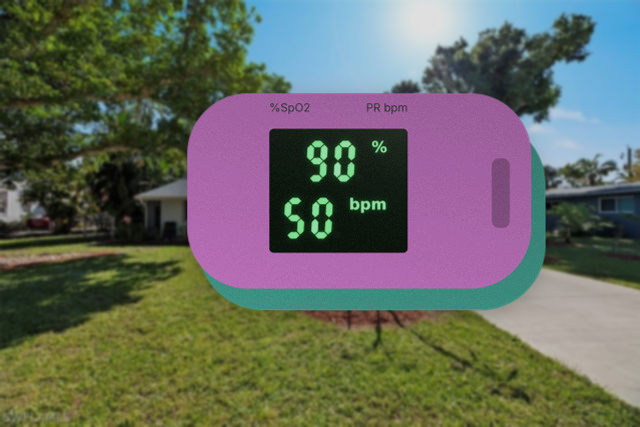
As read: 90 (%)
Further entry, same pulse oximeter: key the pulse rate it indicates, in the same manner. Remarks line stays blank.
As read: 50 (bpm)
